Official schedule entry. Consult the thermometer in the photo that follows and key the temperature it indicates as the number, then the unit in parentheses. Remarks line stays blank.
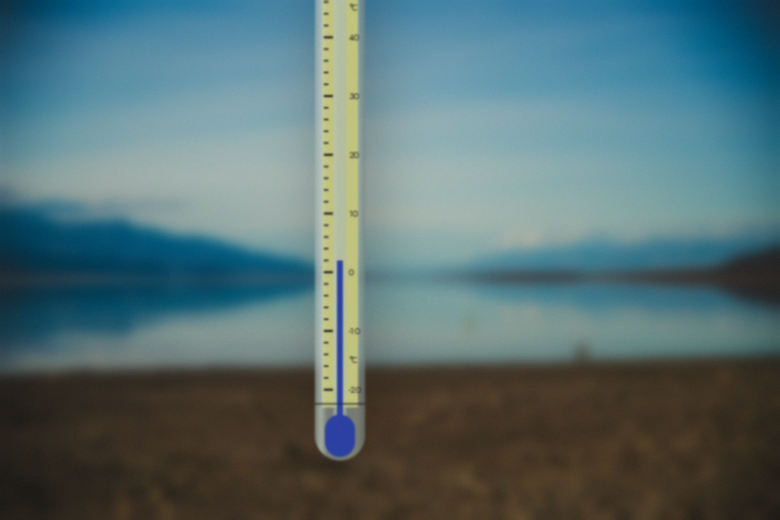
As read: 2 (°C)
